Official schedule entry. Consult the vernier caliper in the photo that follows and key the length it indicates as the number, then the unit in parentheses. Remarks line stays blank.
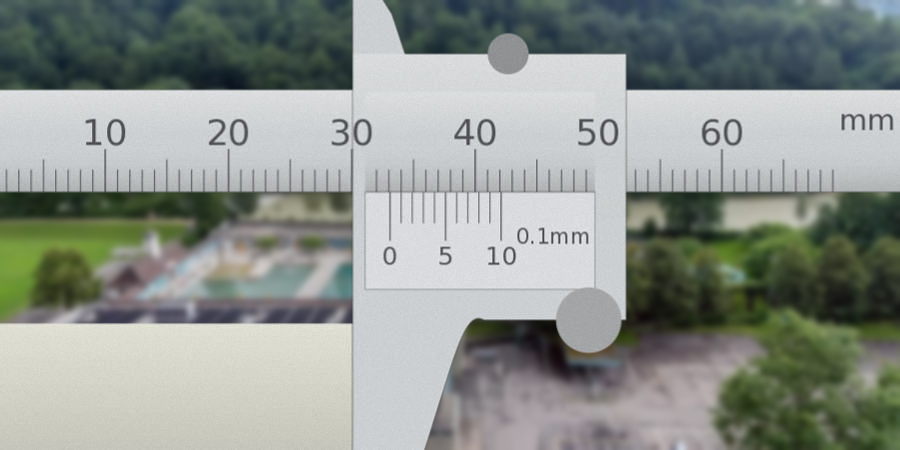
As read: 33.1 (mm)
